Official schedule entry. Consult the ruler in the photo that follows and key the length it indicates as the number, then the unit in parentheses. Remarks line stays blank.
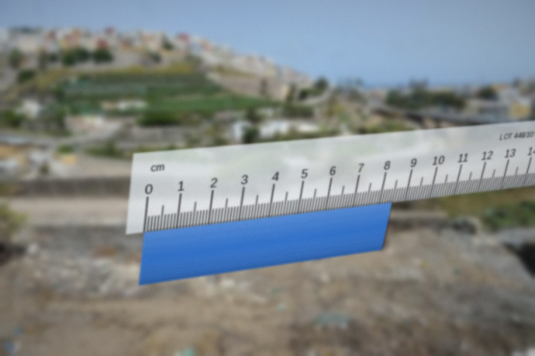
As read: 8.5 (cm)
